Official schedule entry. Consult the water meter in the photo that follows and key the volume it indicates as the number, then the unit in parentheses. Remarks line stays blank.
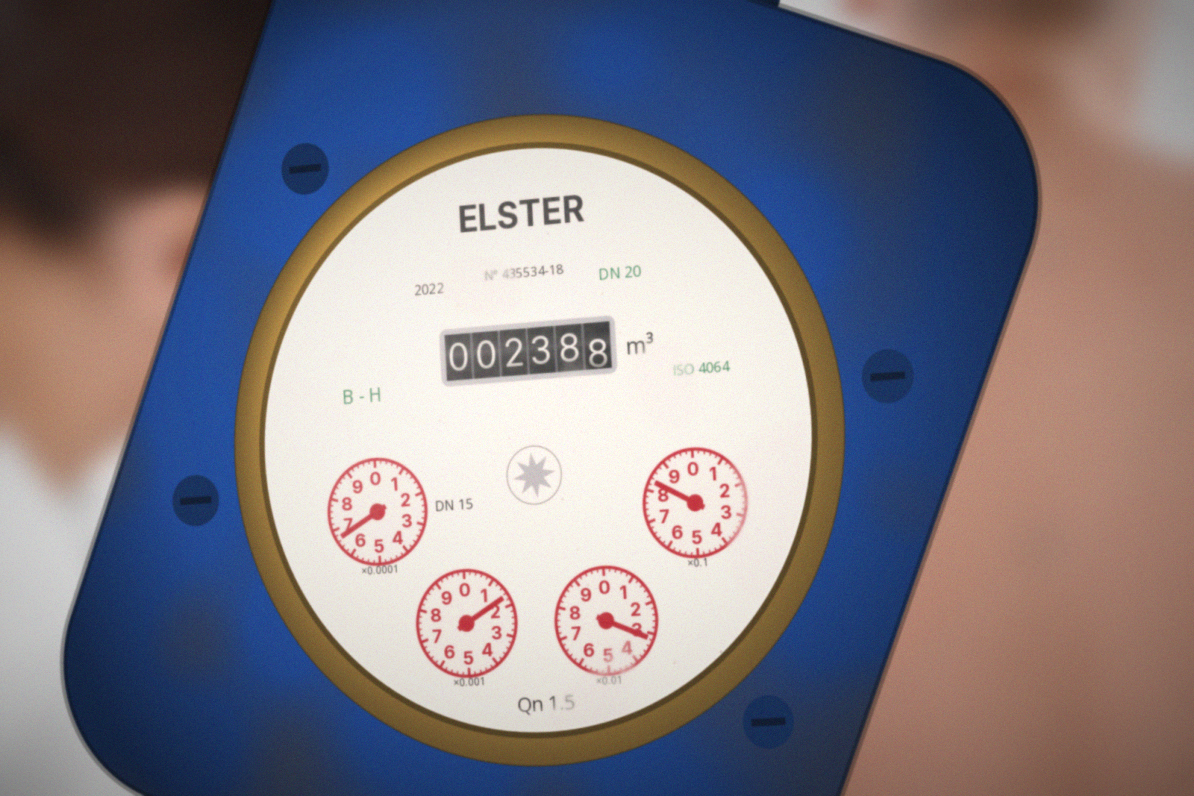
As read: 2387.8316 (m³)
